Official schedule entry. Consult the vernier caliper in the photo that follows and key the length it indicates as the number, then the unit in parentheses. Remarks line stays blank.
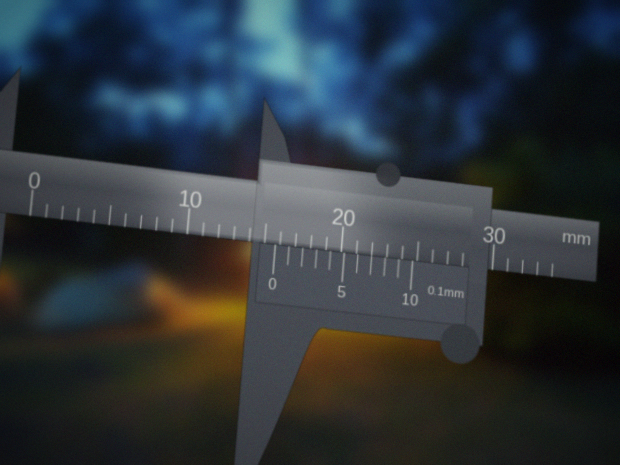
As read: 15.7 (mm)
